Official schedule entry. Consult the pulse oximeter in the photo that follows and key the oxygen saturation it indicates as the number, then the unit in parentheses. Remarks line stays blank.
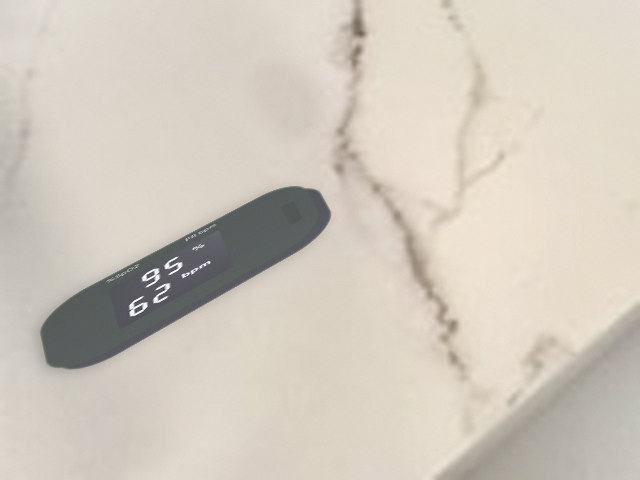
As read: 95 (%)
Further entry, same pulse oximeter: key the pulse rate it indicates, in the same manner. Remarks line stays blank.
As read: 62 (bpm)
